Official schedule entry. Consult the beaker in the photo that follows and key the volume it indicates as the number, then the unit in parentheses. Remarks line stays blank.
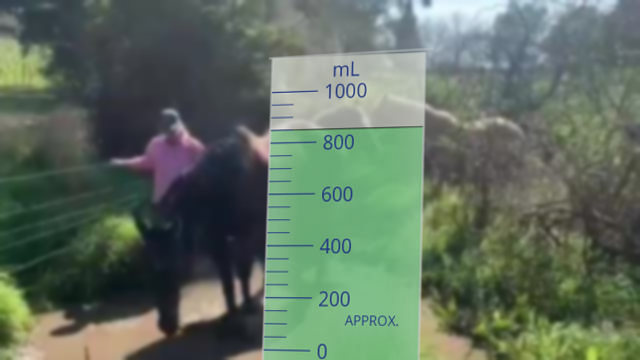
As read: 850 (mL)
